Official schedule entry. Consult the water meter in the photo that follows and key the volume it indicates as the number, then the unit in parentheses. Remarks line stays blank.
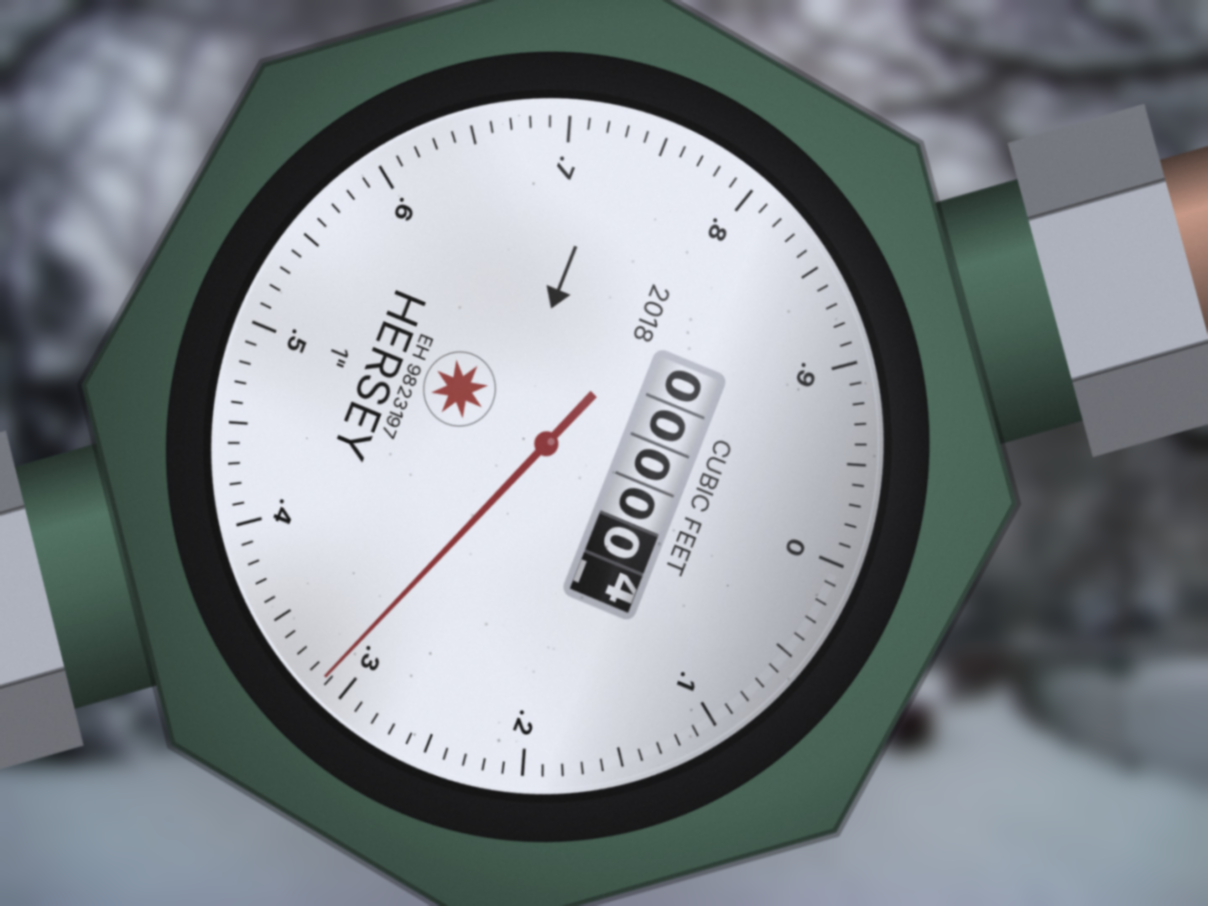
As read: 4.31 (ft³)
